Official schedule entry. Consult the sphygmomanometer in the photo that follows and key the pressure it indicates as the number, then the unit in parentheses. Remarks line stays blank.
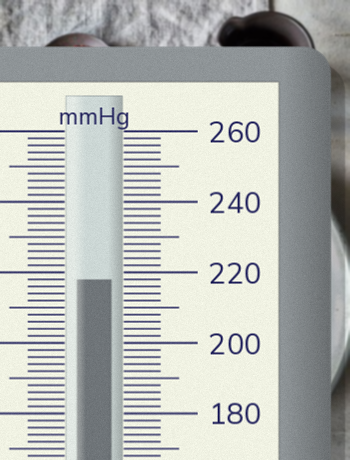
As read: 218 (mmHg)
